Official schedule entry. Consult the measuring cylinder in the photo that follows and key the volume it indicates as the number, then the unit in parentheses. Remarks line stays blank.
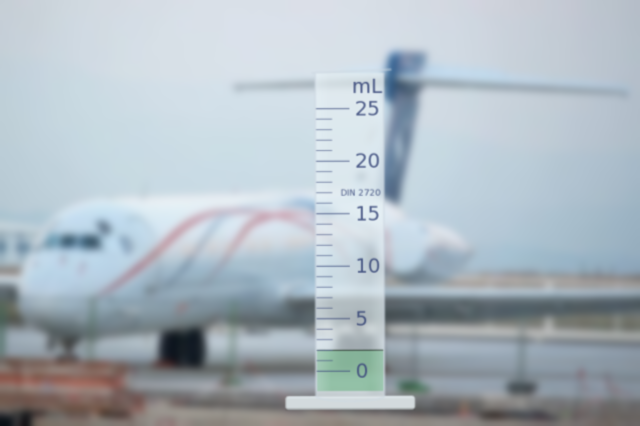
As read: 2 (mL)
